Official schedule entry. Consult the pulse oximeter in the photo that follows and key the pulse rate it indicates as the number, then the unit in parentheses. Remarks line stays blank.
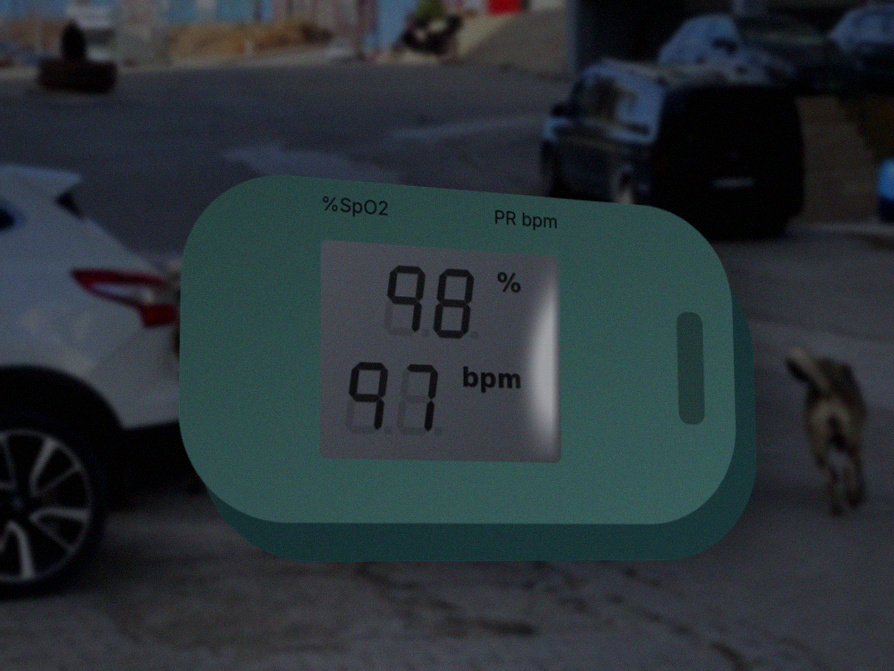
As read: 97 (bpm)
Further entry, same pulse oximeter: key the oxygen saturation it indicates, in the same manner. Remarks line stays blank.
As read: 98 (%)
